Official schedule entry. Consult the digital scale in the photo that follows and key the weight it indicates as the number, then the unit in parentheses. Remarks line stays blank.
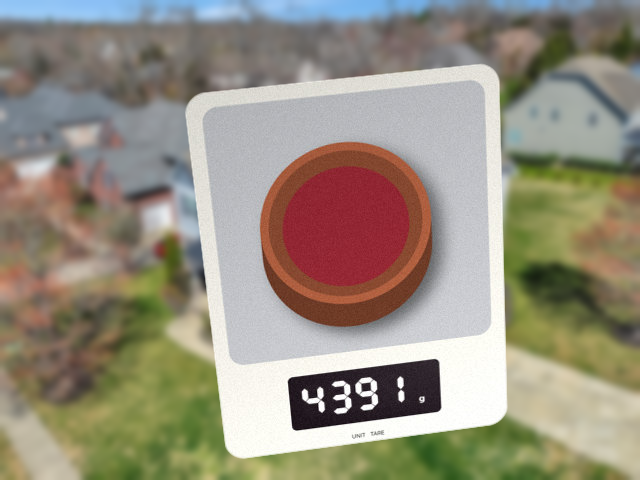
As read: 4391 (g)
